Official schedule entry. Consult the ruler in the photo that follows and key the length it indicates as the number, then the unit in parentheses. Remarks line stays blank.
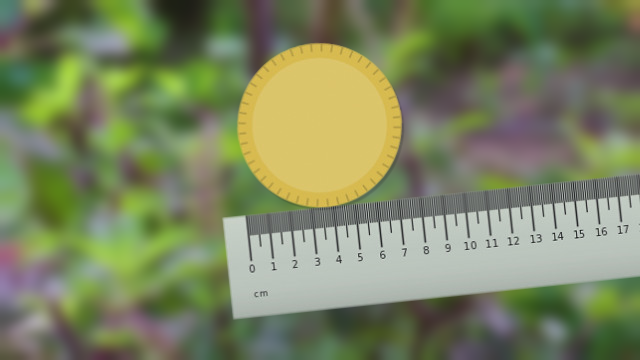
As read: 7.5 (cm)
